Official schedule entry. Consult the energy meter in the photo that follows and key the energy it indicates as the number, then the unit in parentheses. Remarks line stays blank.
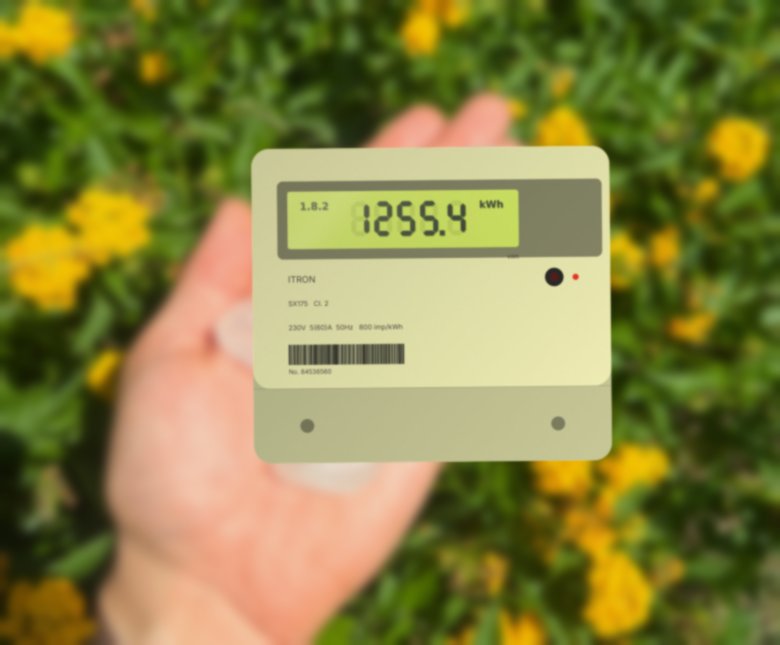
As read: 1255.4 (kWh)
